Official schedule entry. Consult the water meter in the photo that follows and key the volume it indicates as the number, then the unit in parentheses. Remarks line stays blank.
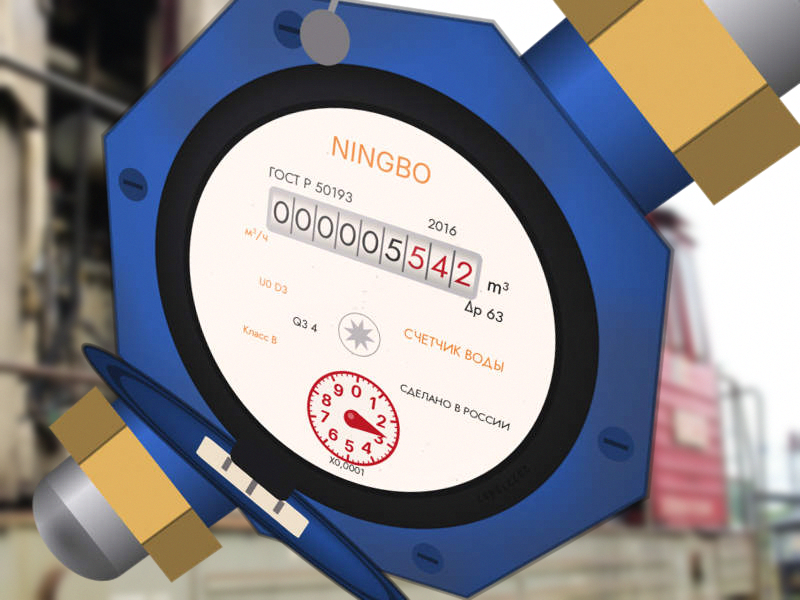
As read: 5.5422 (m³)
